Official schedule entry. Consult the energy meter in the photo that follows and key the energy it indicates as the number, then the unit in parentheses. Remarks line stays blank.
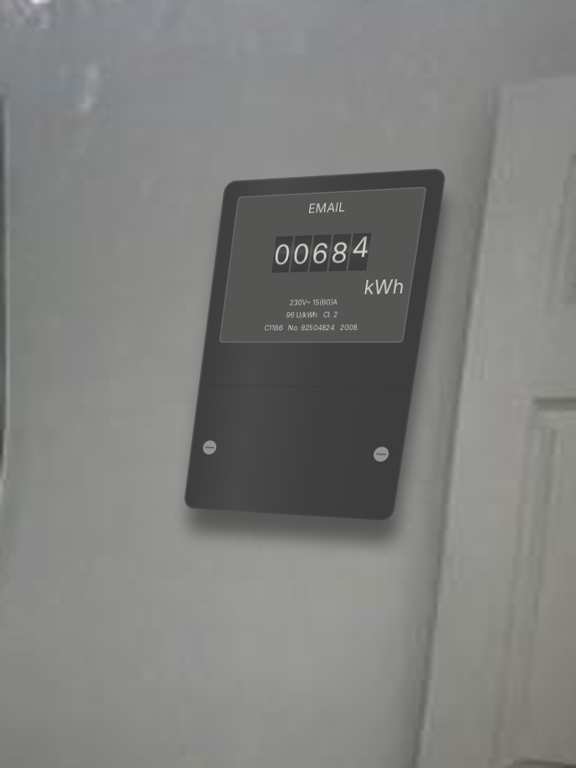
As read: 684 (kWh)
